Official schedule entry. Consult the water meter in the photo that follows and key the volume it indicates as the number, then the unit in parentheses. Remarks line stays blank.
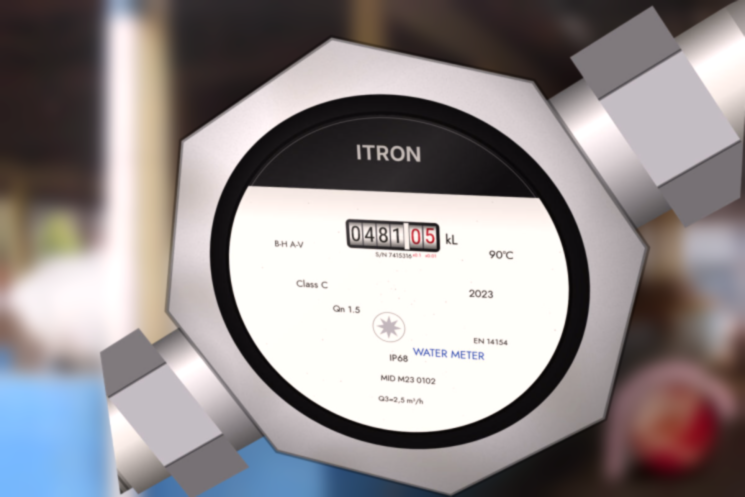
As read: 481.05 (kL)
